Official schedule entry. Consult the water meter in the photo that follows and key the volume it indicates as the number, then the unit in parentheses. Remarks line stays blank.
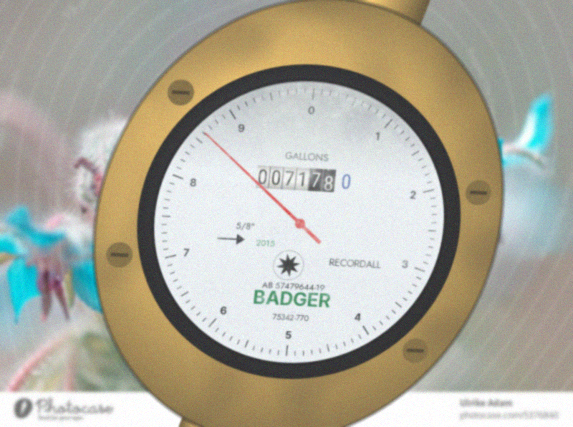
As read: 71778.6 (gal)
